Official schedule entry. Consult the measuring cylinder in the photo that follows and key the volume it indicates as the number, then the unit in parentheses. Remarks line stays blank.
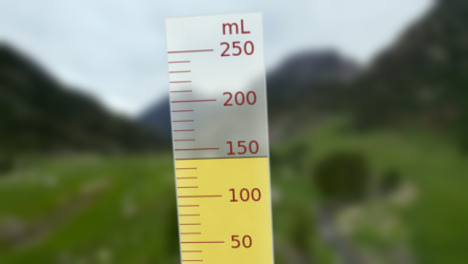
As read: 140 (mL)
